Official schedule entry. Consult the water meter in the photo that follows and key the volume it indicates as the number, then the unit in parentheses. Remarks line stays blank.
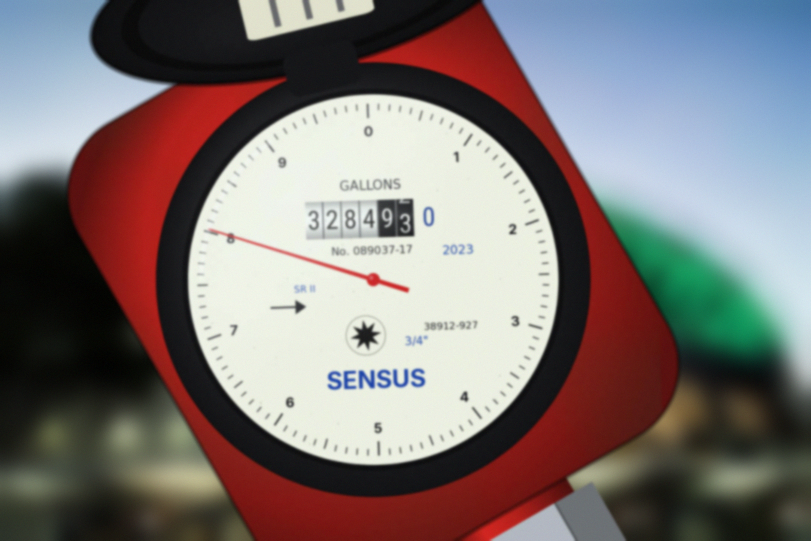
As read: 3284928.0 (gal)
